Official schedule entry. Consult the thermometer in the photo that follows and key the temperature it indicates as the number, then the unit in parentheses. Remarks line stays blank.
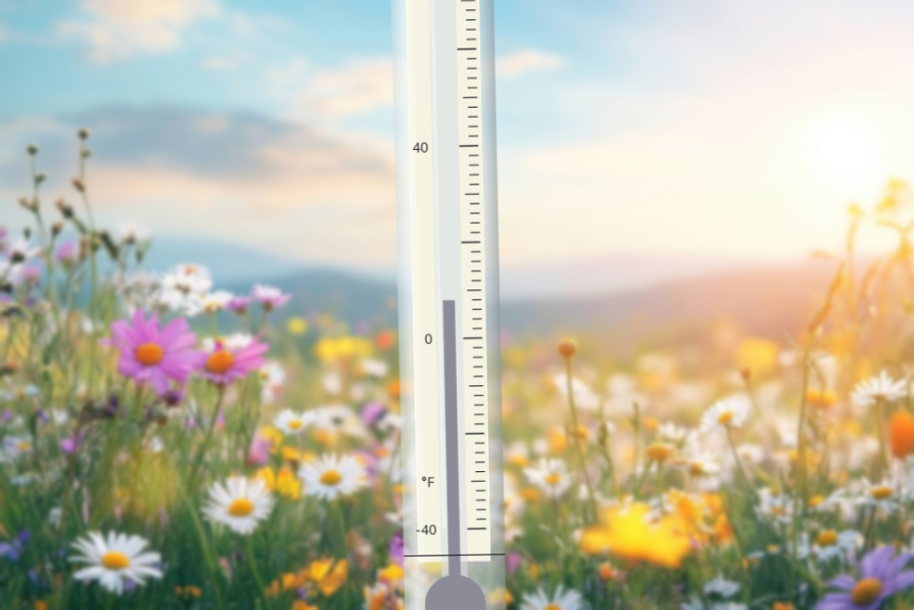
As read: 8 (°F)
